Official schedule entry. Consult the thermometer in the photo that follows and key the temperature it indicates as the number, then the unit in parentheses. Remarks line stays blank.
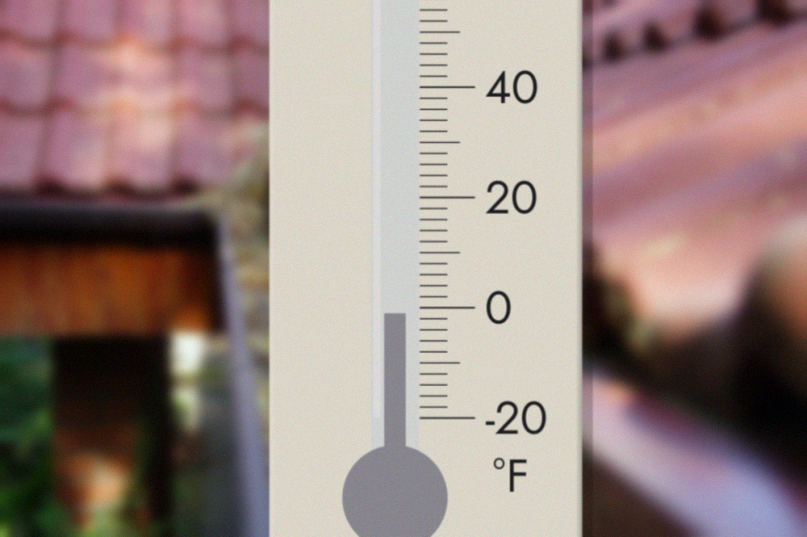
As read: -1 (°F)
